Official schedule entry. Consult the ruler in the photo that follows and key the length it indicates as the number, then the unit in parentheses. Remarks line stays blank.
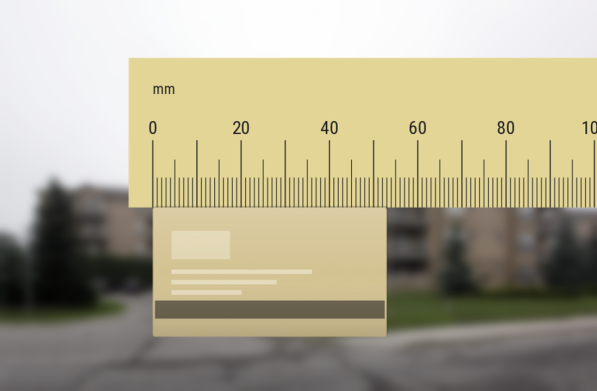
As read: 53 (mm)
